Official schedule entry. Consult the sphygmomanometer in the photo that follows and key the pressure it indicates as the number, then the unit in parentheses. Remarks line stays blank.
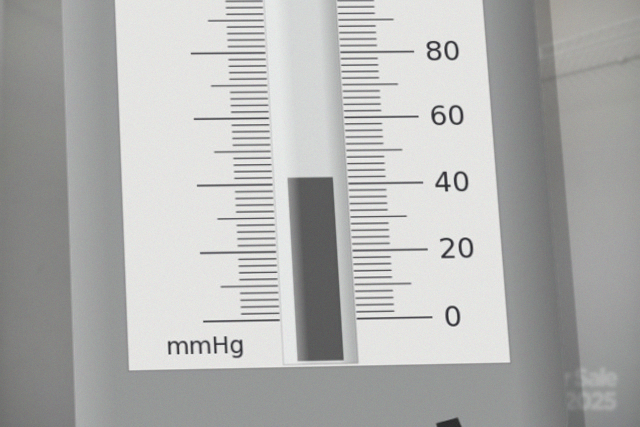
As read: 42 (mmHg)
